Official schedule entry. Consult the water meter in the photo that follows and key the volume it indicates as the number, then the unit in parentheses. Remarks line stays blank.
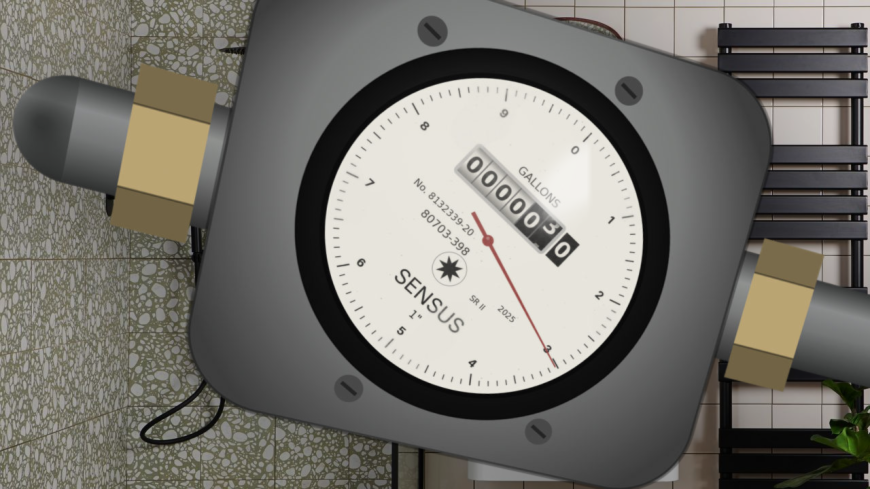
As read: 33.0 (gal)
